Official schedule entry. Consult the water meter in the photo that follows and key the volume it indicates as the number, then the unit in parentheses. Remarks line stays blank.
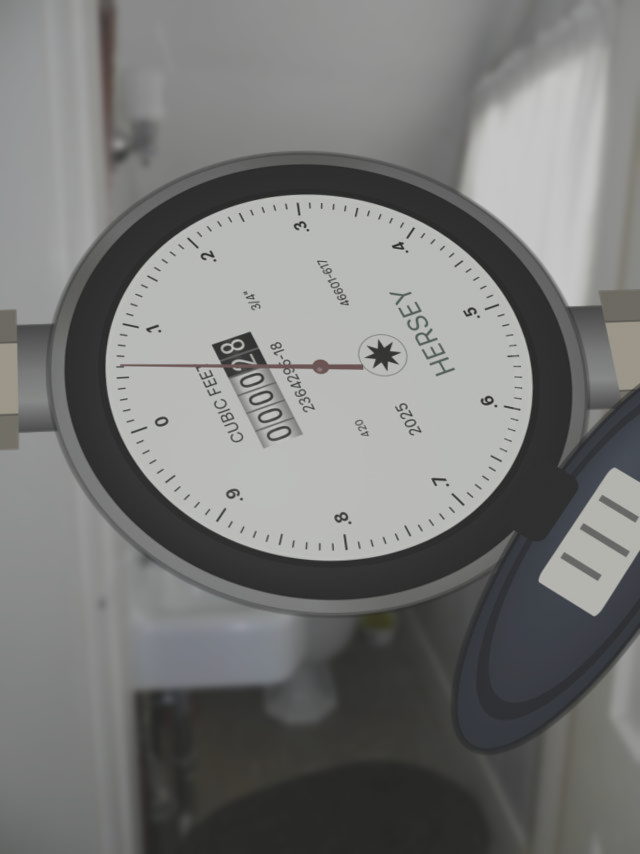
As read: 28.06 (ft³)
